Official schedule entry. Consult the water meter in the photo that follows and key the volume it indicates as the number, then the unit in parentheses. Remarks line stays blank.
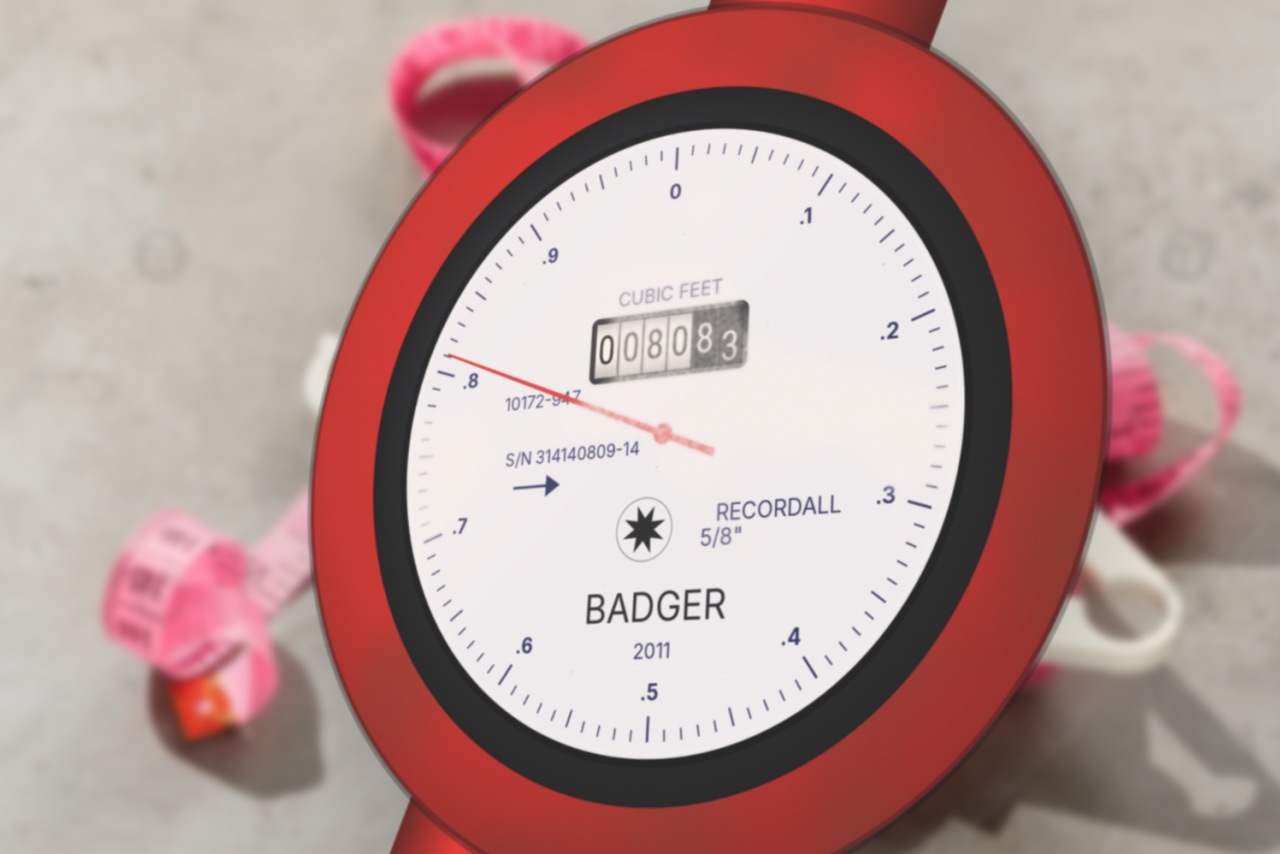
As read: 8082.81 (ft³)
